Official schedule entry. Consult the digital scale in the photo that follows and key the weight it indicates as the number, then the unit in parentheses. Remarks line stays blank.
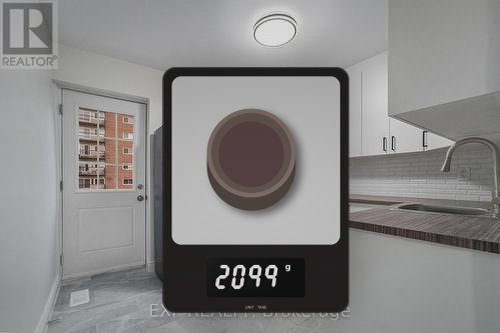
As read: 2099 (g)
